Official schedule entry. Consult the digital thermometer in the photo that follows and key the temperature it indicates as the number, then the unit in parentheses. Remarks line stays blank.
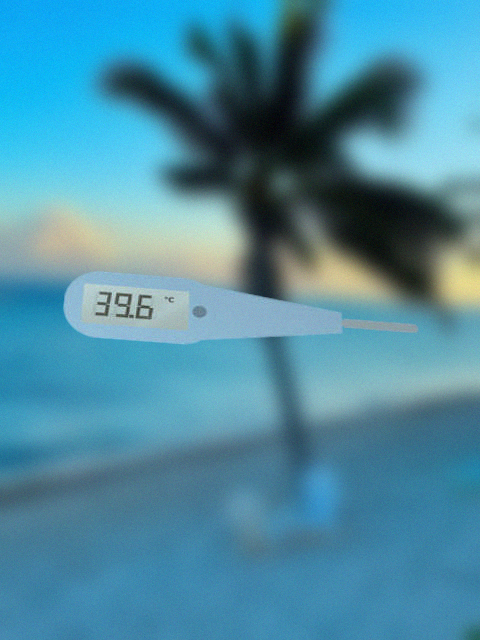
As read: 39.6 (°C)
